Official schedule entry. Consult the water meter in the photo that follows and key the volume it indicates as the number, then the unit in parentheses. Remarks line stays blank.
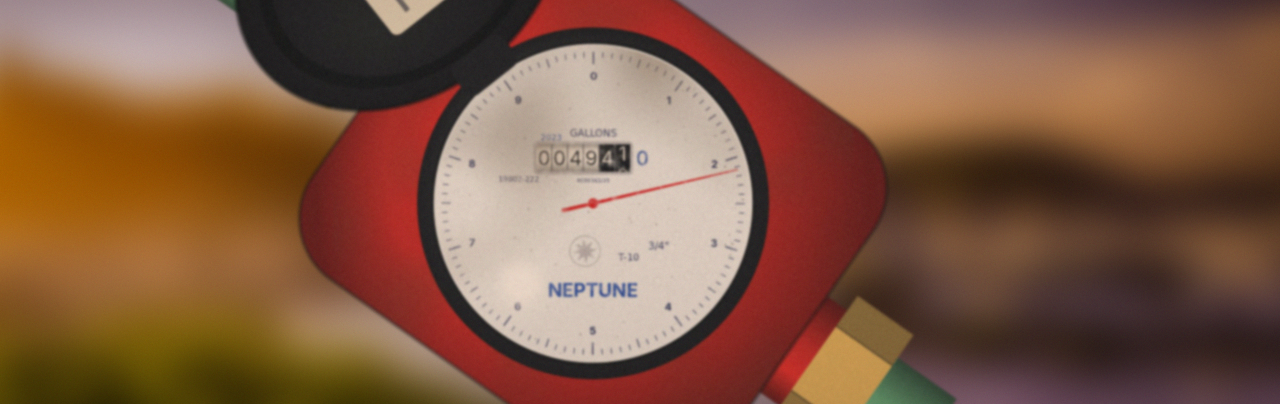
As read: 49412.1 (gal)
